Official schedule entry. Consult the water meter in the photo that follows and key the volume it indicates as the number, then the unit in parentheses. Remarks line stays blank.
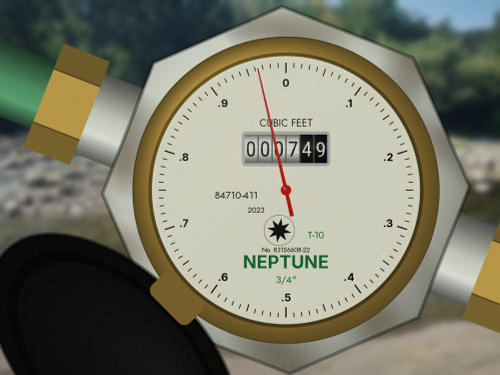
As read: 748.96 (ft³)
